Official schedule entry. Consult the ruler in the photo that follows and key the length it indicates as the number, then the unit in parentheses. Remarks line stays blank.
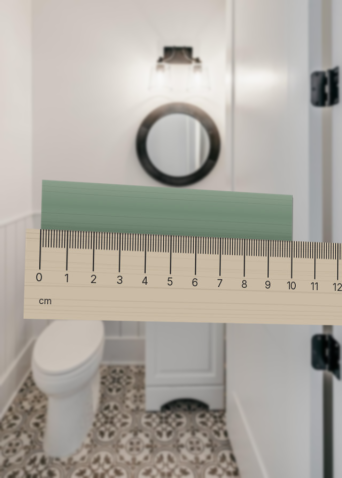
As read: 10 (cm)
